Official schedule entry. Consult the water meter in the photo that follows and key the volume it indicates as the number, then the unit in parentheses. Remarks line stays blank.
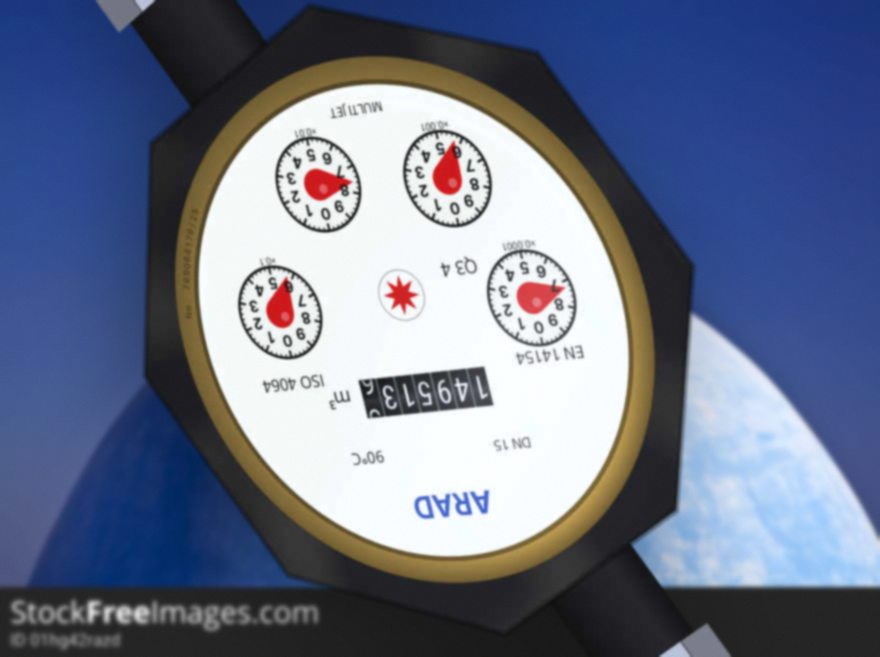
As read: 1495135.5757 (m³)
